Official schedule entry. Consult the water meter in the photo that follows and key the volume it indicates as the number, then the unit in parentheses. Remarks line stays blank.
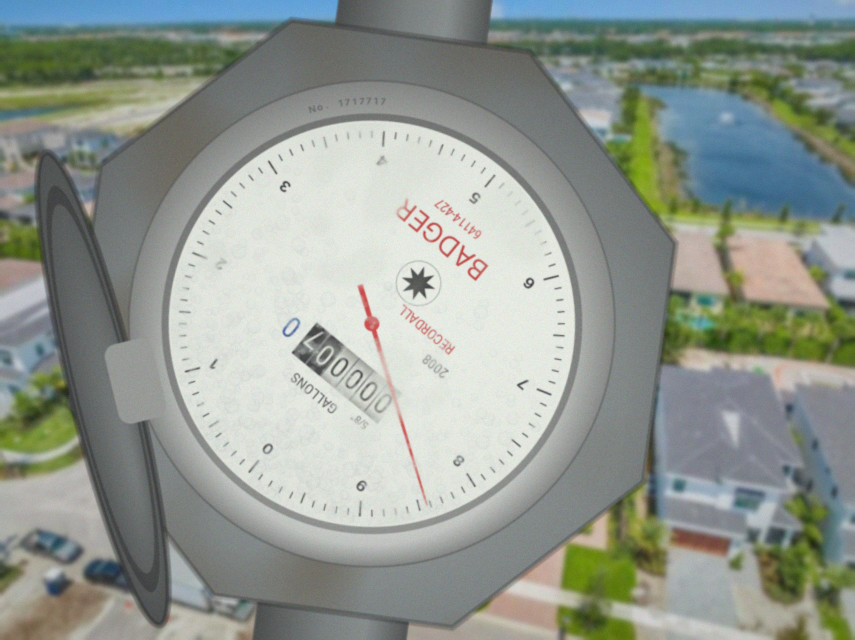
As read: 68.4 (gal)
